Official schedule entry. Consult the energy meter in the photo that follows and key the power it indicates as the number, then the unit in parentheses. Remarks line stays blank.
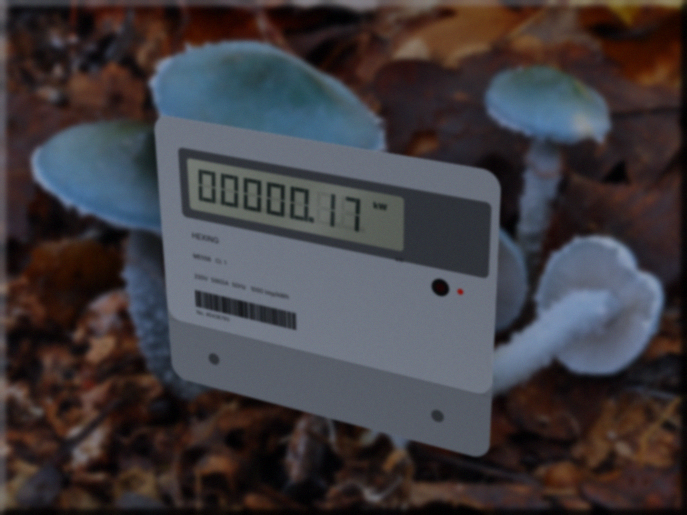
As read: 0.17 (kW)
